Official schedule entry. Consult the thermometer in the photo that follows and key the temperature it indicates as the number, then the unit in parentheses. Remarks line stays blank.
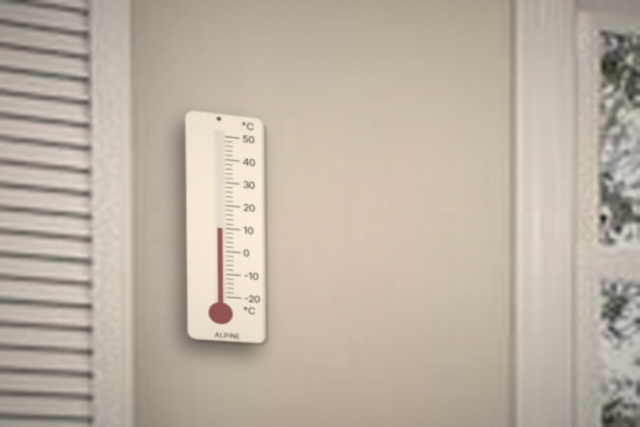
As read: 10 (°C)
